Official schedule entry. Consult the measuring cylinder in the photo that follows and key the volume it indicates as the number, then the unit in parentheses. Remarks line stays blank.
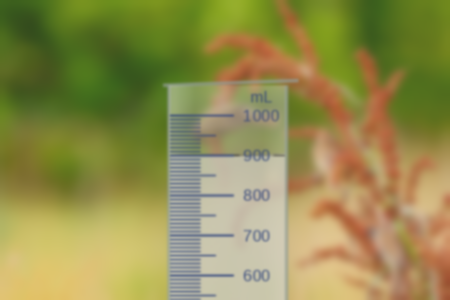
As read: 900 (mL)
